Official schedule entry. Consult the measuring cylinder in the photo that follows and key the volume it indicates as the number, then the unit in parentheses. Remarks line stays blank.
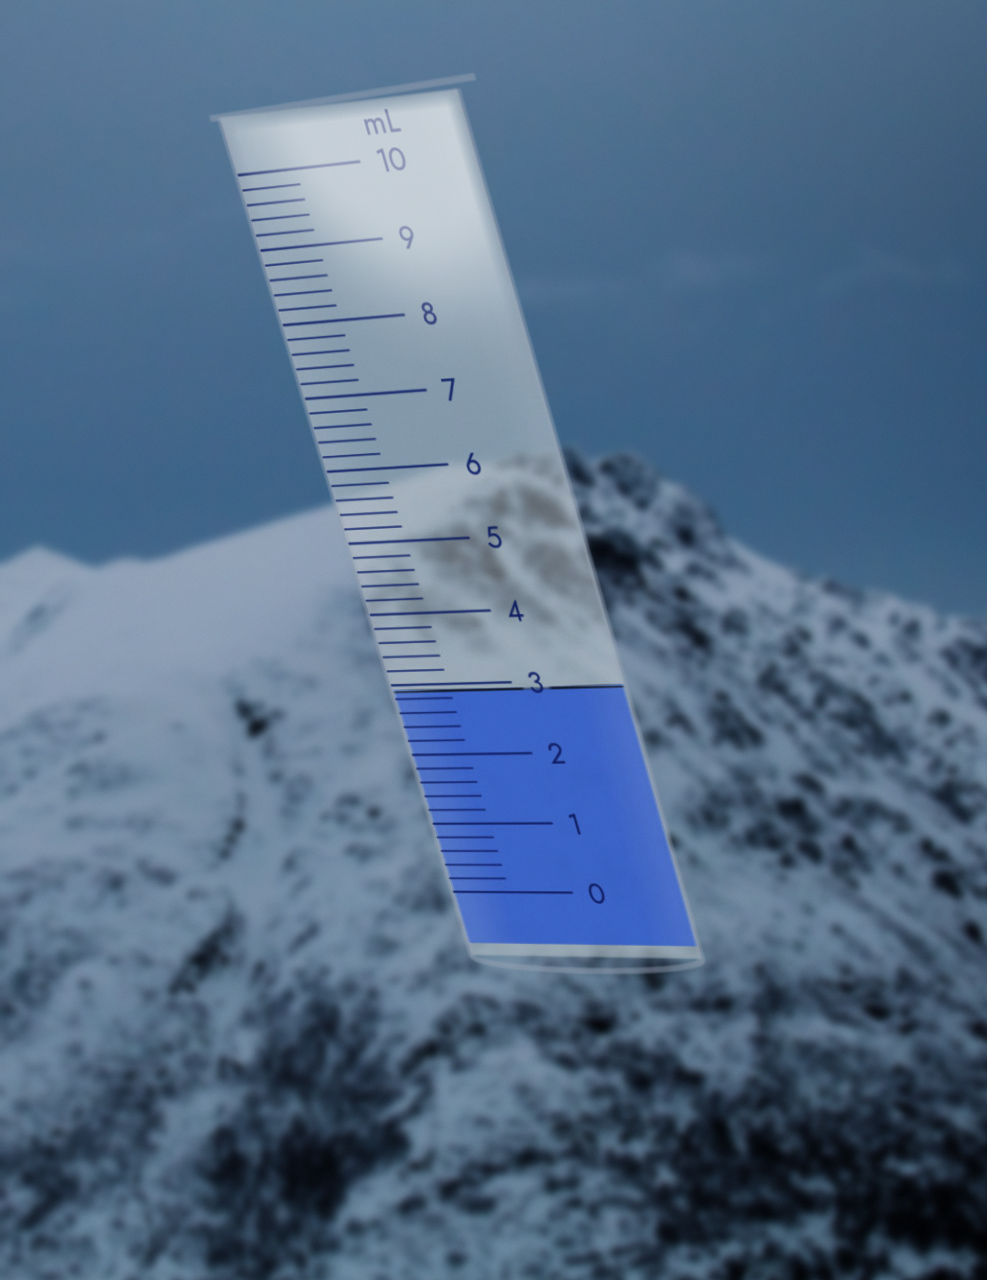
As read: 2.9 (mL)
